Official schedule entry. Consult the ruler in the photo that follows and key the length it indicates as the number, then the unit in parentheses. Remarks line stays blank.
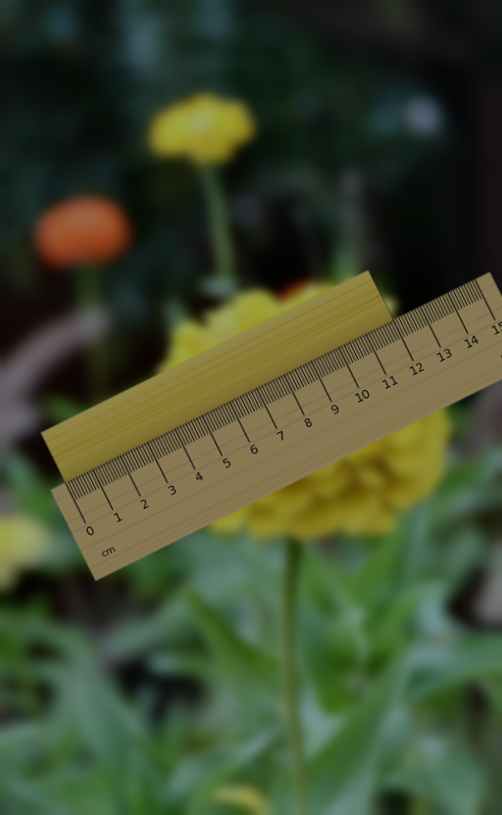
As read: 12 (cm)
